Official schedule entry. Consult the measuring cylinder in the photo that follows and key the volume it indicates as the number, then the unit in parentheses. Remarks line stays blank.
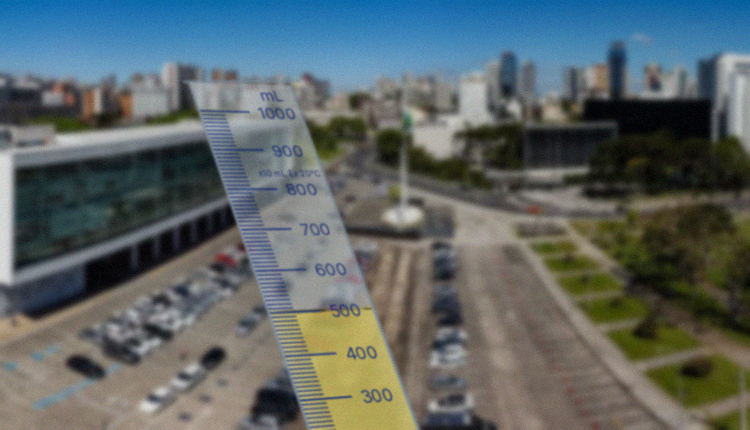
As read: 500 (mL)
